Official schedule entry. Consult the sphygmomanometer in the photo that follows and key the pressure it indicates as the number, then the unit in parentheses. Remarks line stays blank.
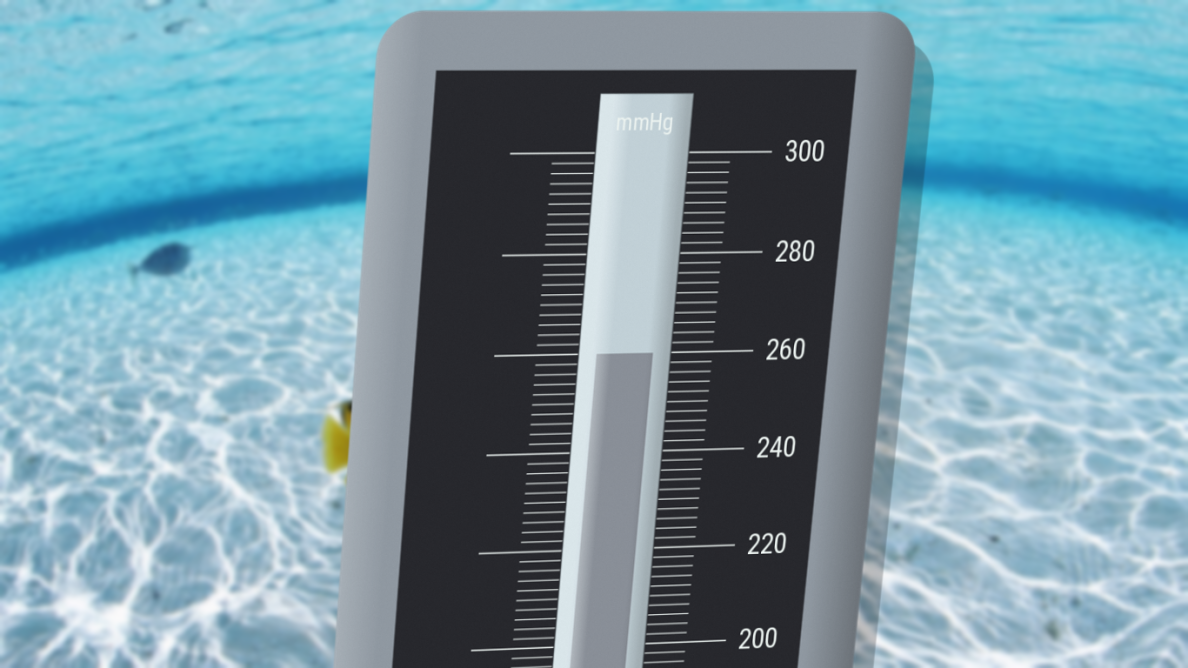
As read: 260 (mmHg)
